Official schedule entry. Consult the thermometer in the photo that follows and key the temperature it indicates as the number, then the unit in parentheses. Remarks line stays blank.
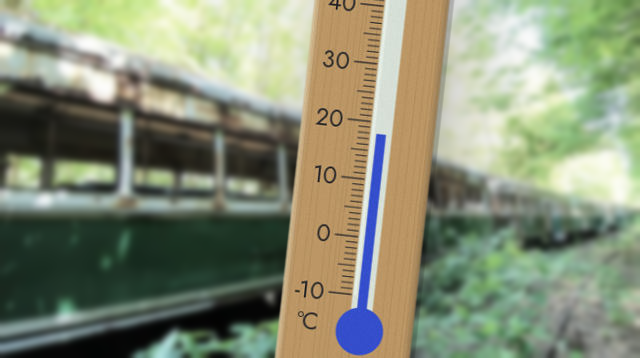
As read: 18 (°C)
